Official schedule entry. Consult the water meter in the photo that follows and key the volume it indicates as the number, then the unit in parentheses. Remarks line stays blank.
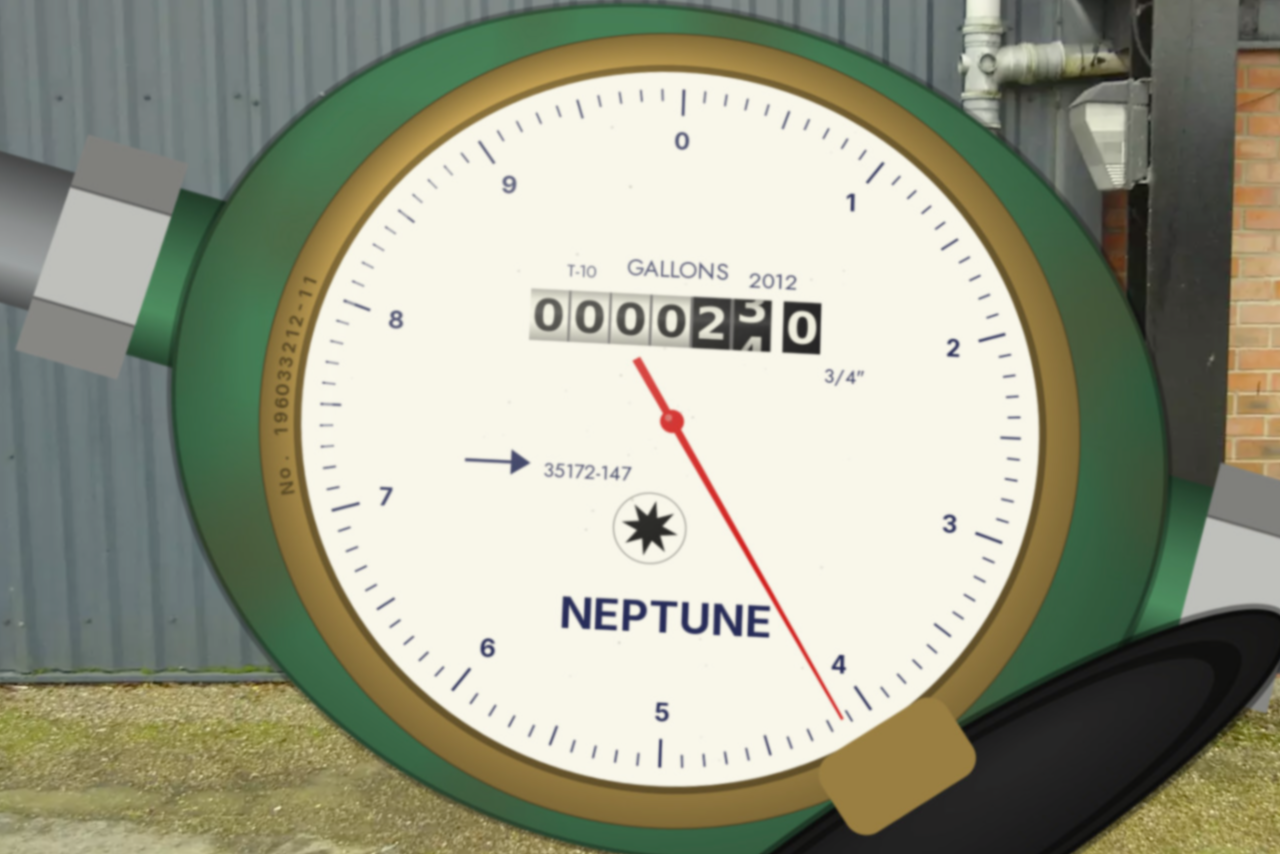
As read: 234.1 (gal)
